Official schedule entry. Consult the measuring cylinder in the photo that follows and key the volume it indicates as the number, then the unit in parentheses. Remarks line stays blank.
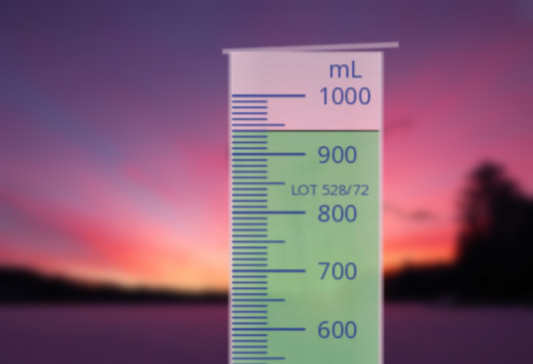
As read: 940 (mL)
